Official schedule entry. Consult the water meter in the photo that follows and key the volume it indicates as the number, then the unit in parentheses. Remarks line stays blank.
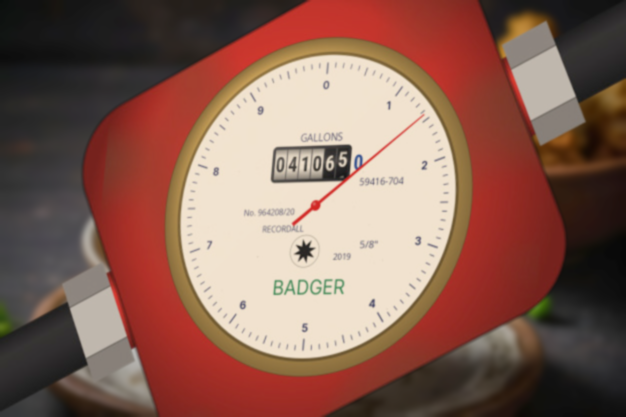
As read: 410651.4 (gal)
